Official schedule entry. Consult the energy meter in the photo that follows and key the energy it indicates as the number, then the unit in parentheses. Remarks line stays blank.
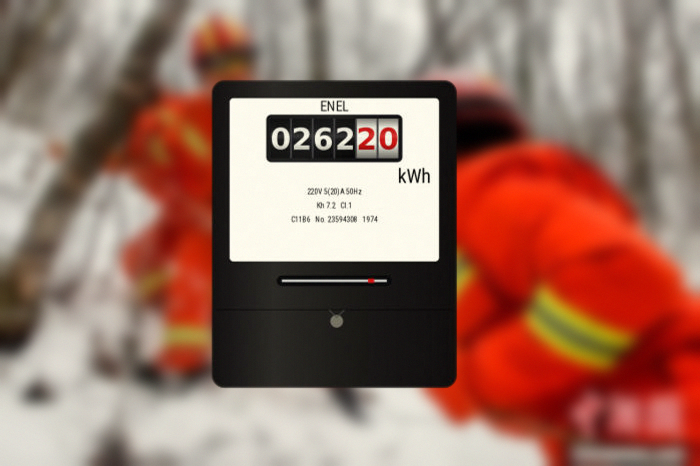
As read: 262.20 (kWh)
